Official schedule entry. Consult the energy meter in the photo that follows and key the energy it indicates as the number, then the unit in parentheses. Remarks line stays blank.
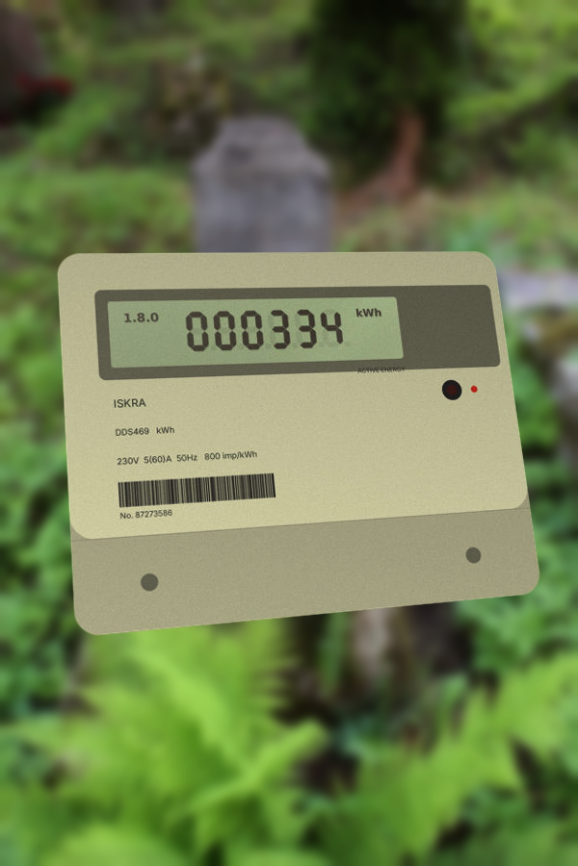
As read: 334 (kWh)
